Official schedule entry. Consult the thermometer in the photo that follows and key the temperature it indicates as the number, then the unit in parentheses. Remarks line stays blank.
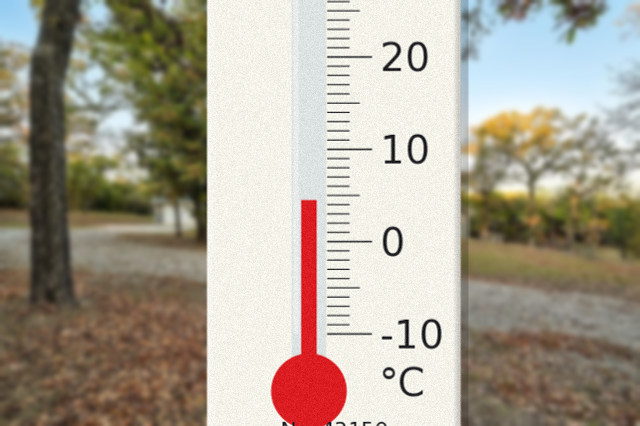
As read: 4.5 (°C)
